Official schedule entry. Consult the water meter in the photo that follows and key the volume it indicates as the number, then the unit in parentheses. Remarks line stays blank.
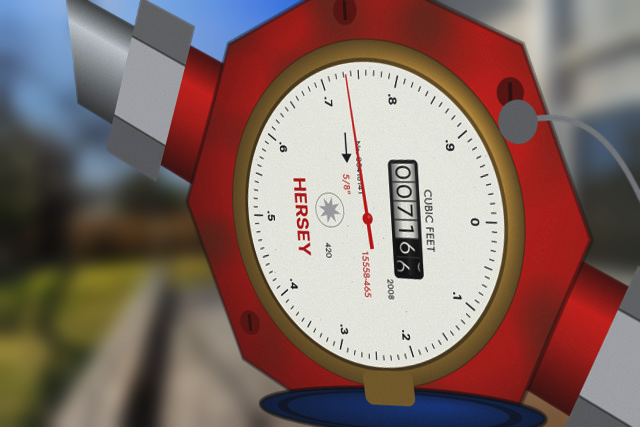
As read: 7165.73 (ft³)
